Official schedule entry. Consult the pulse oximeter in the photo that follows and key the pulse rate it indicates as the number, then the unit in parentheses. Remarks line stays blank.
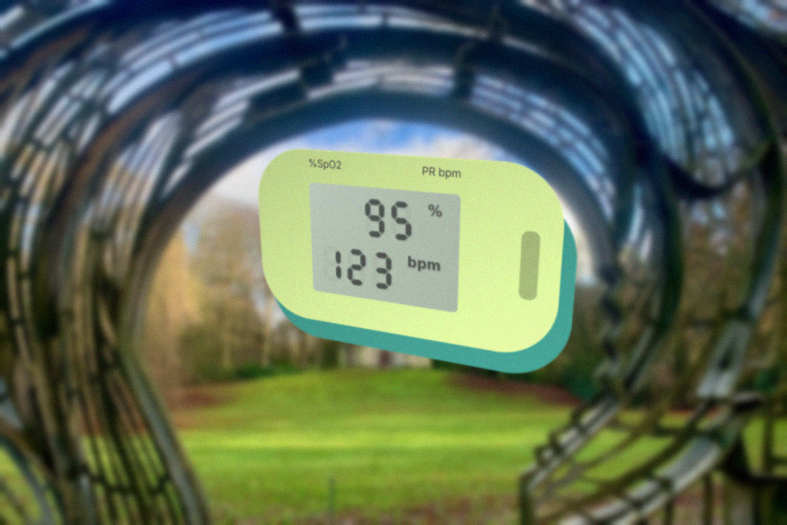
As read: 123 (bpm)
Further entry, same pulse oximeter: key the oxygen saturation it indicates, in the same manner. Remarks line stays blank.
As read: 95 (%)
